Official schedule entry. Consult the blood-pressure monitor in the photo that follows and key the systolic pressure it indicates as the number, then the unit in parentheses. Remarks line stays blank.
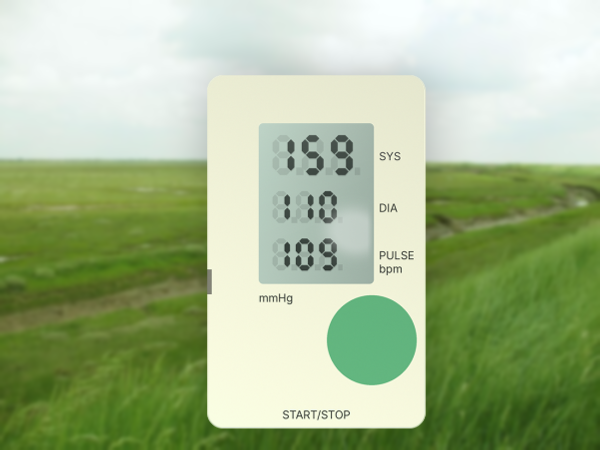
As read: 159 (mmHg)
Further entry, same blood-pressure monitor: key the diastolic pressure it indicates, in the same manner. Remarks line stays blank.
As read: 110 (mmHg)
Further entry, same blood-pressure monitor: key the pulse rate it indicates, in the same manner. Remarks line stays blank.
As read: 109 (bpm)
